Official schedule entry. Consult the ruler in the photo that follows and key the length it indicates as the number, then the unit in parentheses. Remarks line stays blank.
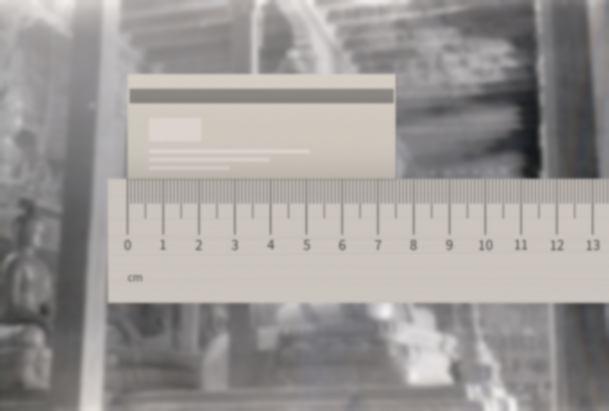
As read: 7.5 (cm)
